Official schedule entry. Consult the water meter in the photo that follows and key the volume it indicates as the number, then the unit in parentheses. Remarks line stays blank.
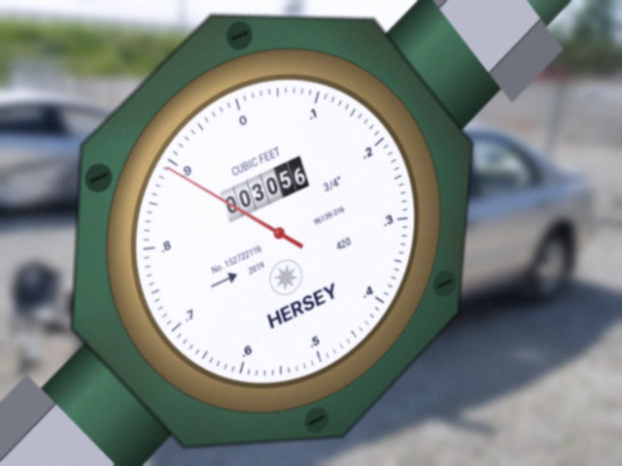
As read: 3055.89 (ft³)
